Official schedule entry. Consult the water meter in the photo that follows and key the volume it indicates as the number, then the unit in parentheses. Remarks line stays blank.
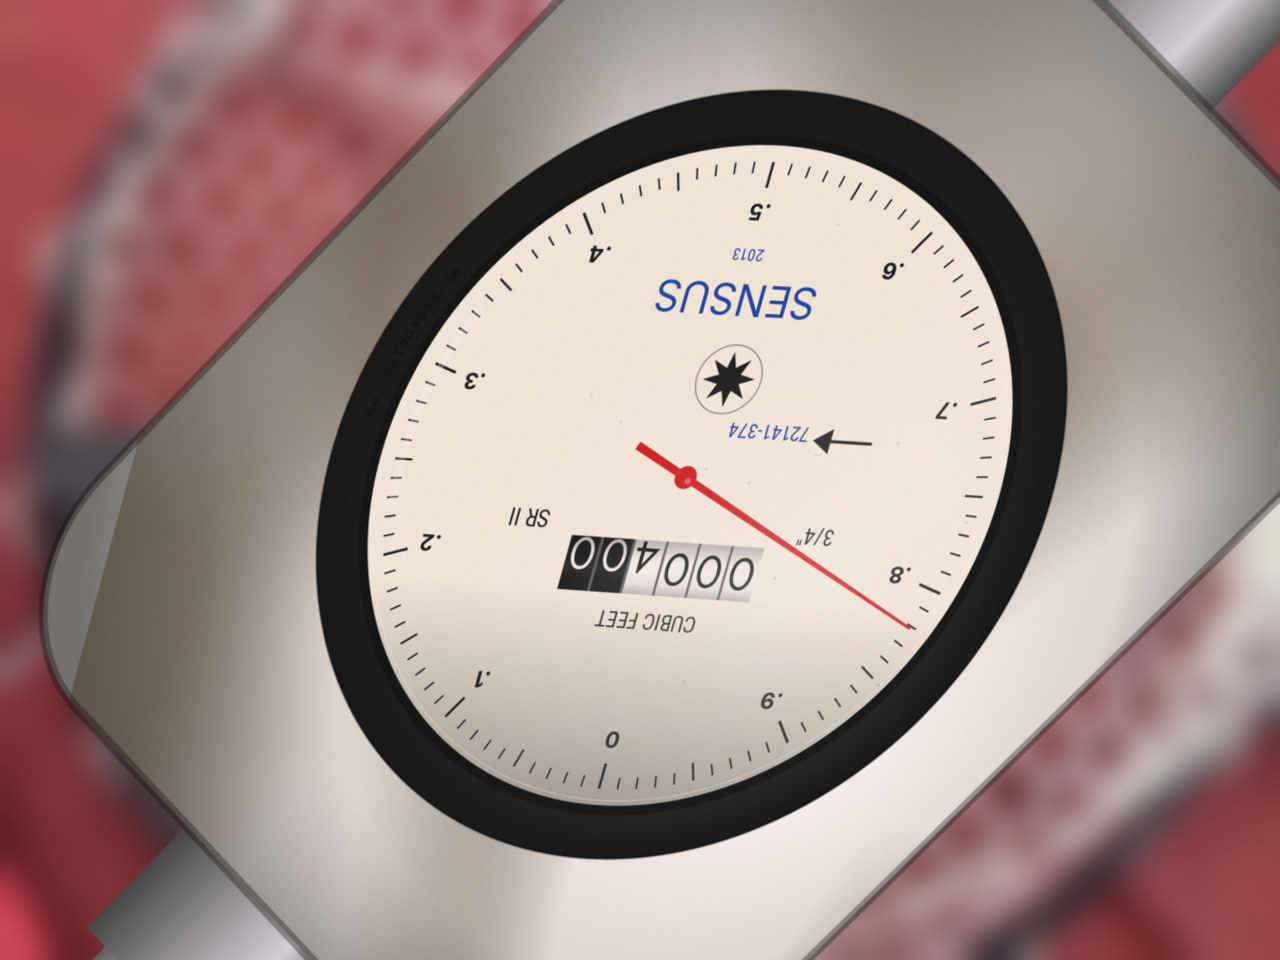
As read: 399.82 (ft³)
